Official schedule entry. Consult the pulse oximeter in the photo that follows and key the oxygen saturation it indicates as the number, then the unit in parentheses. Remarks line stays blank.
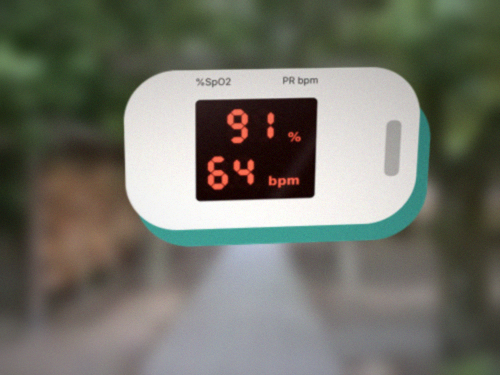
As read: 91 (%)
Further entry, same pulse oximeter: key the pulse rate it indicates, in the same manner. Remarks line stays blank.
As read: 64 (bpm)
